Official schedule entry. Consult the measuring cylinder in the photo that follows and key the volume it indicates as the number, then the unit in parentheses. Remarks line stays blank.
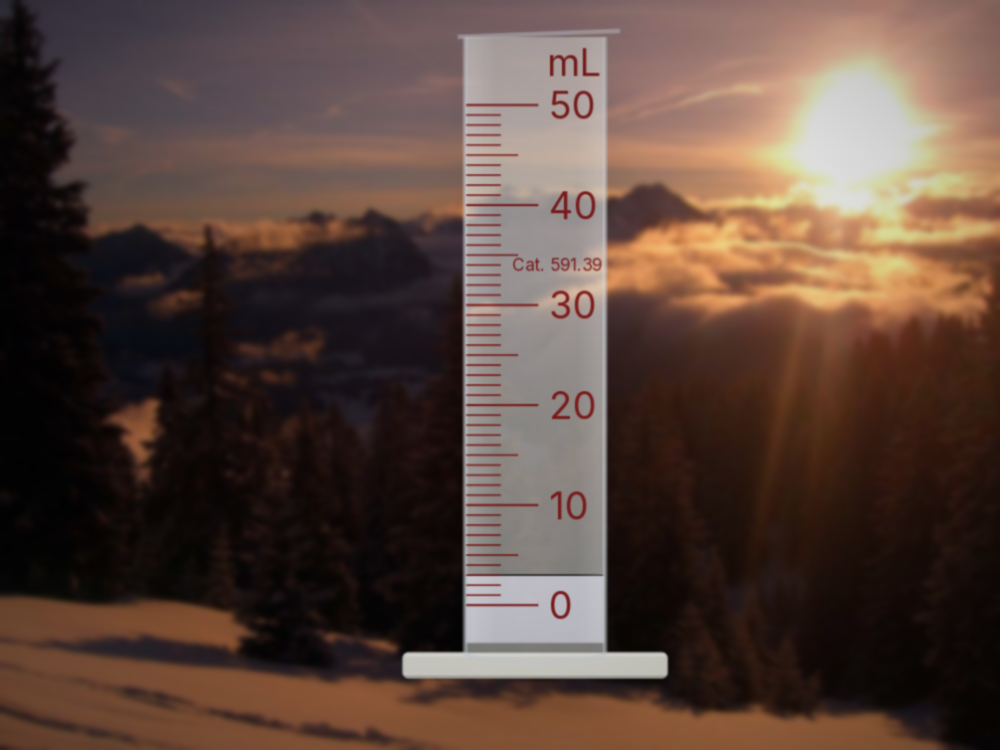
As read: 3 (mL)
